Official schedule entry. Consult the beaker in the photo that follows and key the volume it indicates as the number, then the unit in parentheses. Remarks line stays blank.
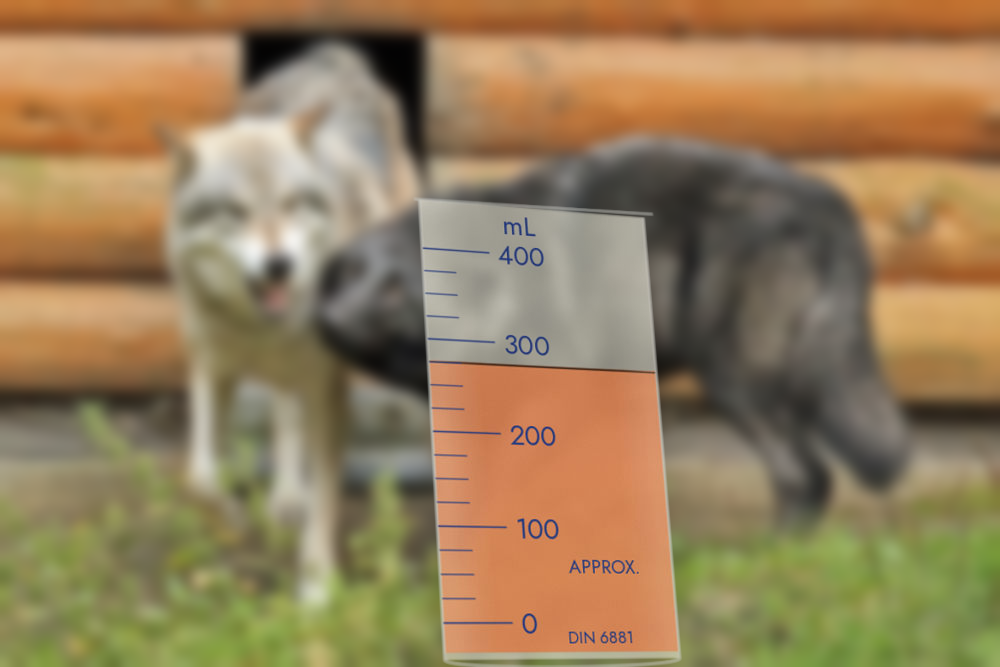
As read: 275 (mL)
